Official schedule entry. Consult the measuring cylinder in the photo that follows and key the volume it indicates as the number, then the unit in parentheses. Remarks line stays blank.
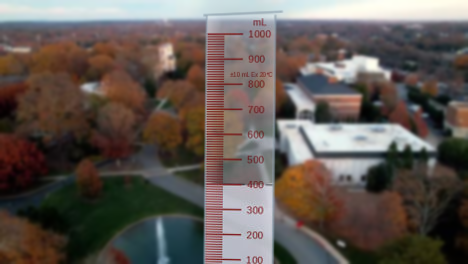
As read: 400 (mL)
